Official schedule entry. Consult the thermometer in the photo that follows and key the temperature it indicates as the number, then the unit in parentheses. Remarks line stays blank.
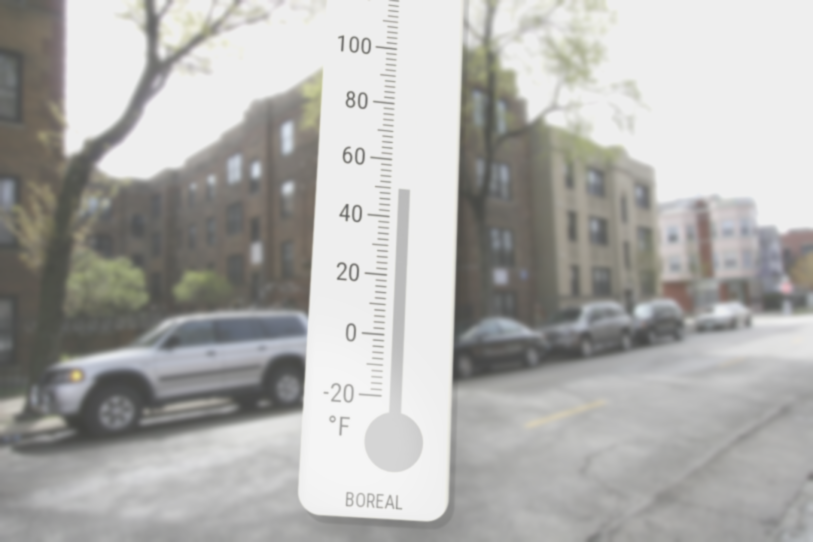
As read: 50 (°F)
